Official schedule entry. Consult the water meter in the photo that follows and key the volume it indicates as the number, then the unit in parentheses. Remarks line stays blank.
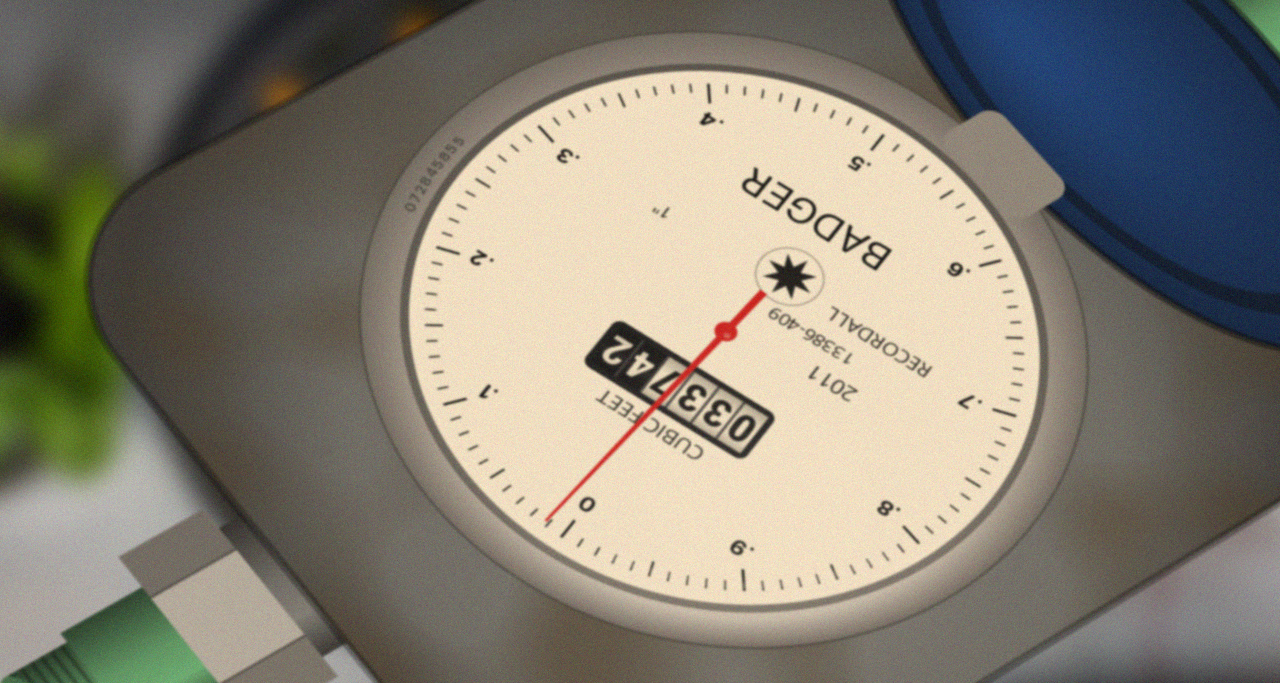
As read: 33742.01 (ft³)
